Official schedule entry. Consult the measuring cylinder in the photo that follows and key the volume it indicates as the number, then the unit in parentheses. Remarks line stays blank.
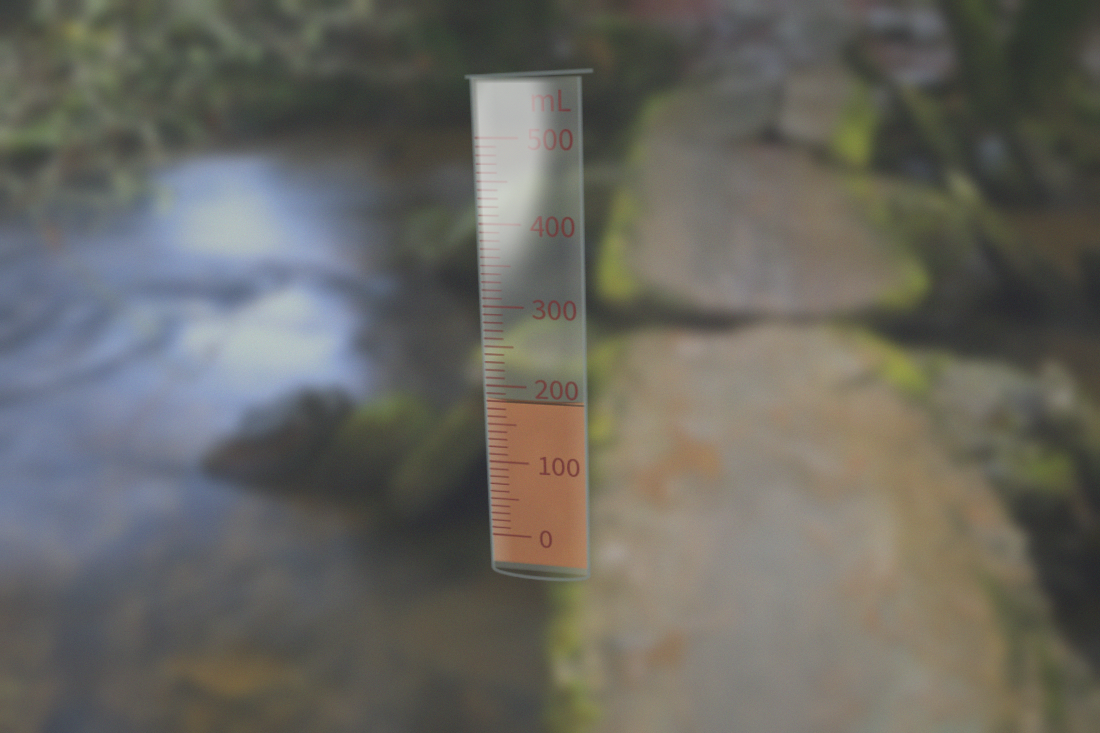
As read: 180 (mL)
